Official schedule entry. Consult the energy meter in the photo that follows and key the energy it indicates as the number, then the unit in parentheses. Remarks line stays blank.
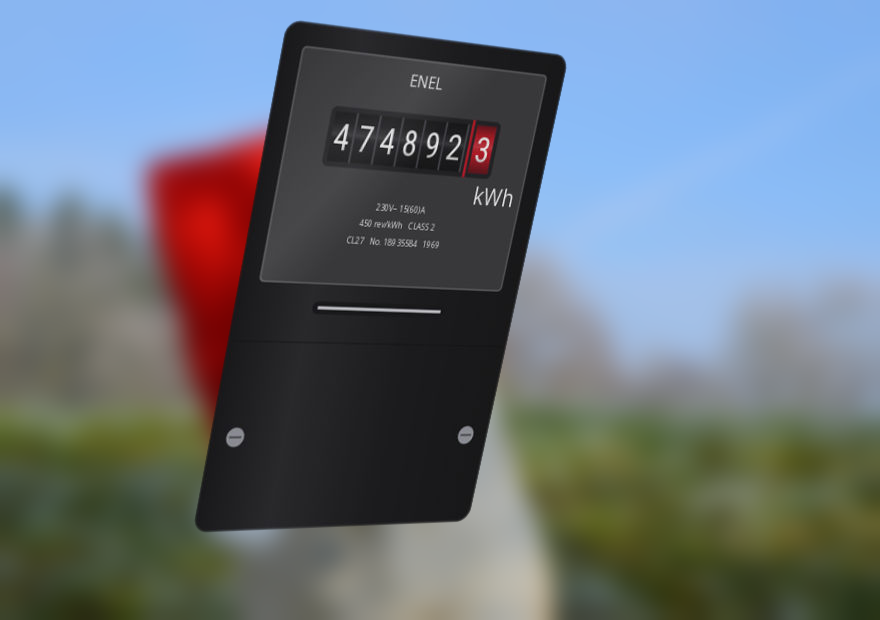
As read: 474892.3 (kWh)
